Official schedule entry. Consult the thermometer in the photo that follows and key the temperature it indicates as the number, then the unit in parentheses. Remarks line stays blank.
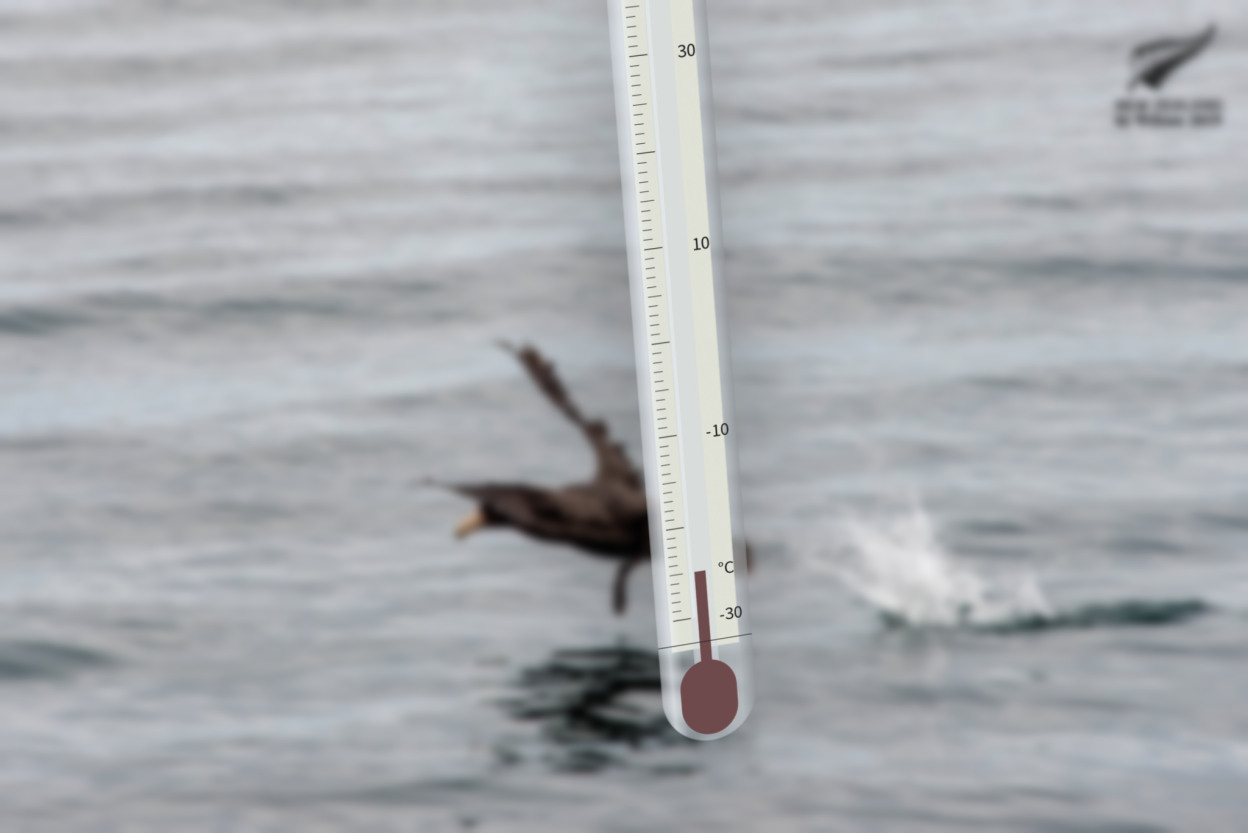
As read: -25 (°C)
